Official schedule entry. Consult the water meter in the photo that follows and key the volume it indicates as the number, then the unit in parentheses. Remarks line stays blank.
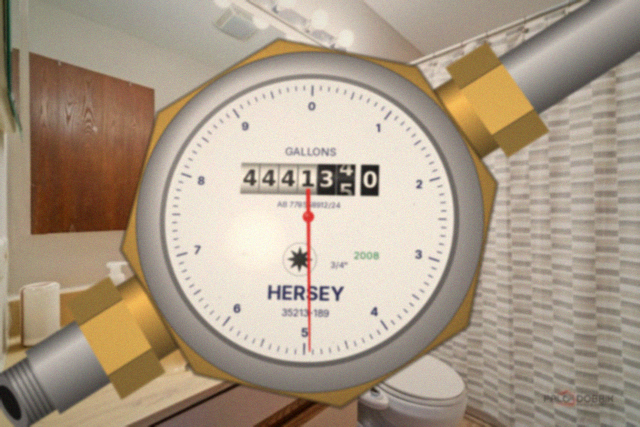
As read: 4441344.9 (gal)
